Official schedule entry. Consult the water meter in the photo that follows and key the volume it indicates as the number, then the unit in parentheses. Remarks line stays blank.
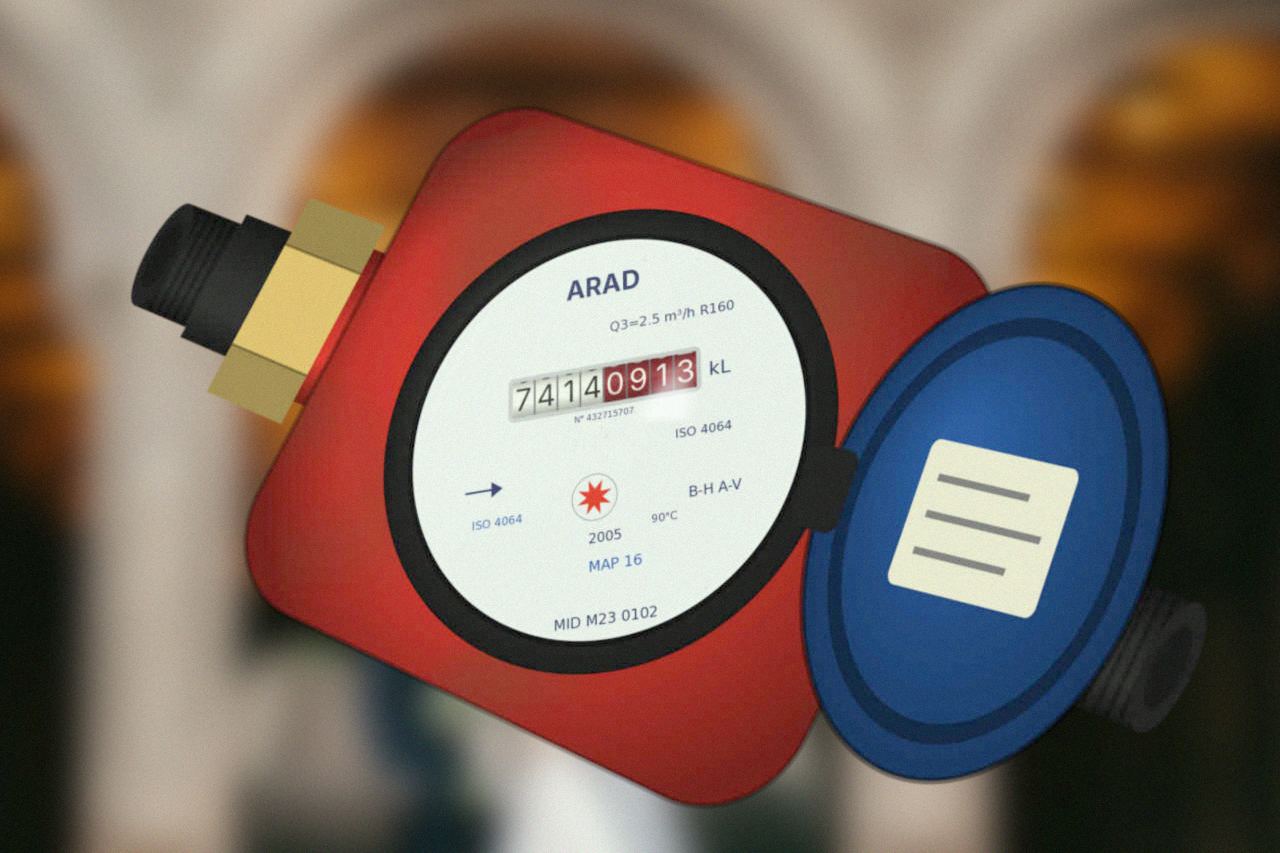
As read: 7414.0913 (kL)
